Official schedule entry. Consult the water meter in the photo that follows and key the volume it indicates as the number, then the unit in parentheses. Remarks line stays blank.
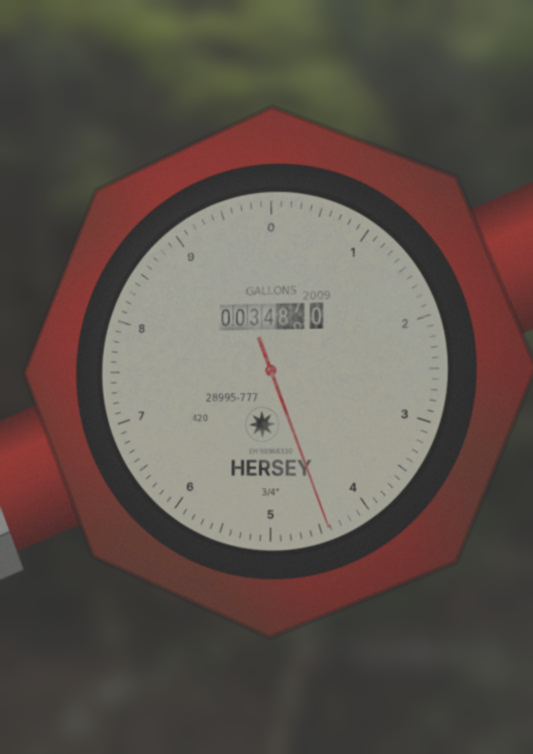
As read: 34874.4 (gal)
